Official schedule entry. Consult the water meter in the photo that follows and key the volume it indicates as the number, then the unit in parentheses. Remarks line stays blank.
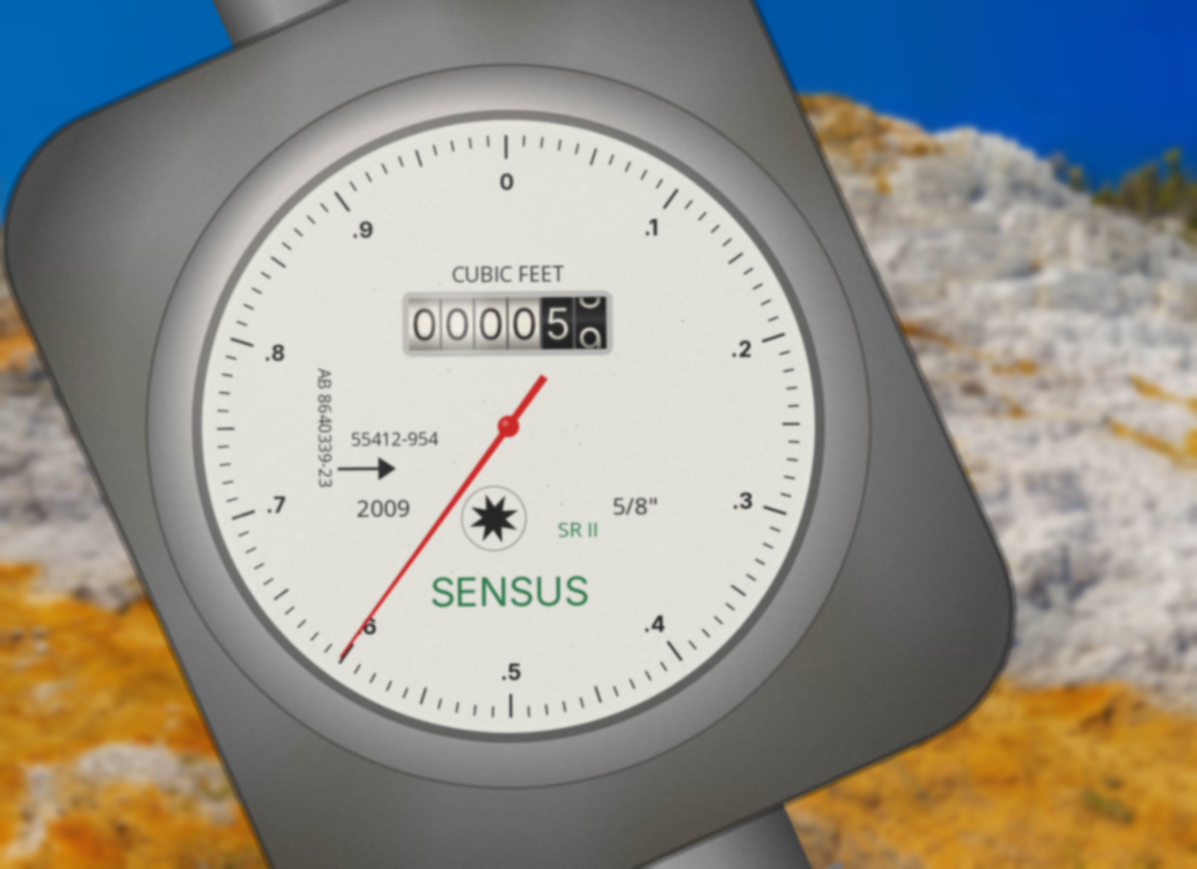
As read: 58.60 (ft³)
